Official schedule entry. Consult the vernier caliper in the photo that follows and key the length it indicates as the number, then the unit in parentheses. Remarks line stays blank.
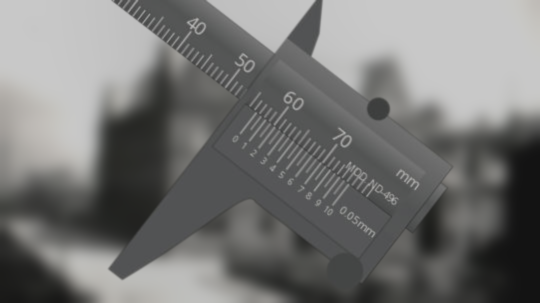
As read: 56.5 (mm)
